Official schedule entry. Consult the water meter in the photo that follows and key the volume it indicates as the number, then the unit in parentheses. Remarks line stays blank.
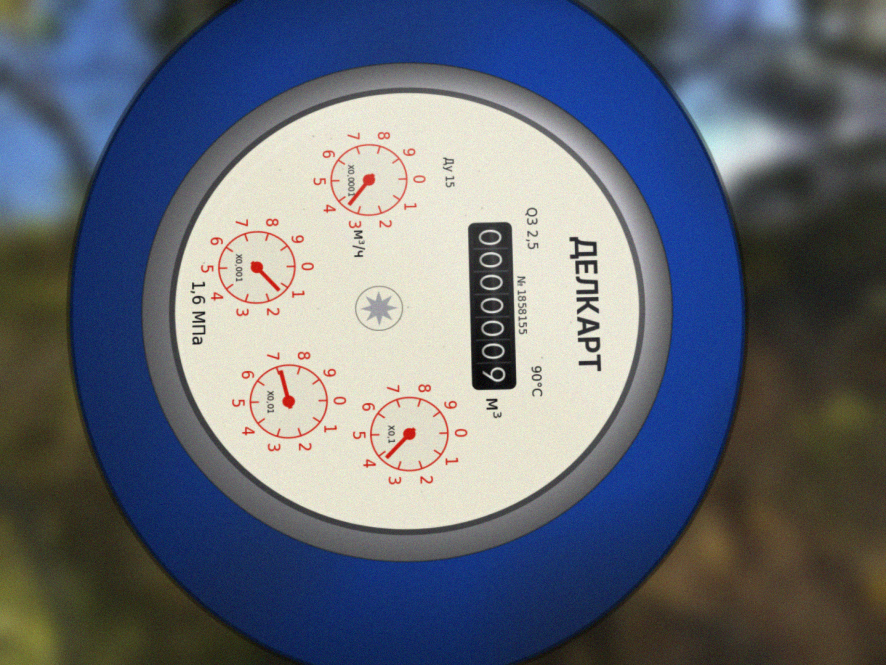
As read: 9.3713 (m³)
